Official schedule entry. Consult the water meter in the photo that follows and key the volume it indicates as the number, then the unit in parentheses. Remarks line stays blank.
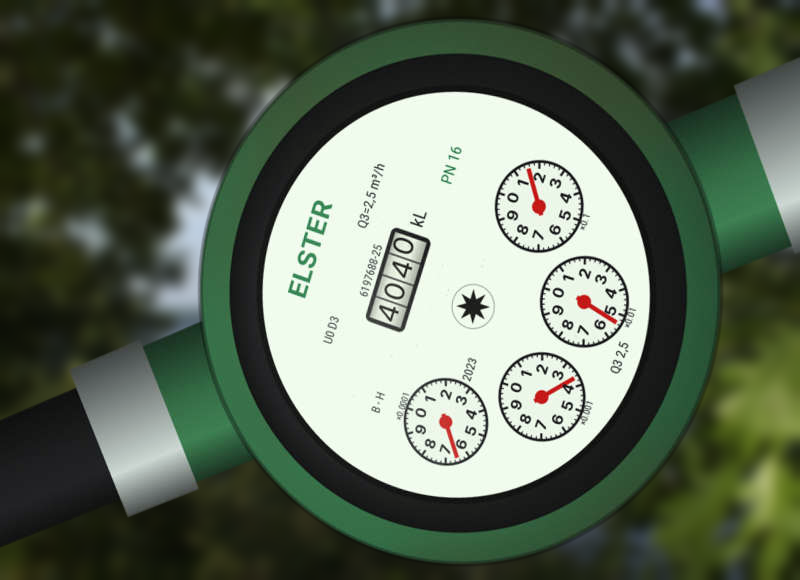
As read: 4040.1536 (kL)
